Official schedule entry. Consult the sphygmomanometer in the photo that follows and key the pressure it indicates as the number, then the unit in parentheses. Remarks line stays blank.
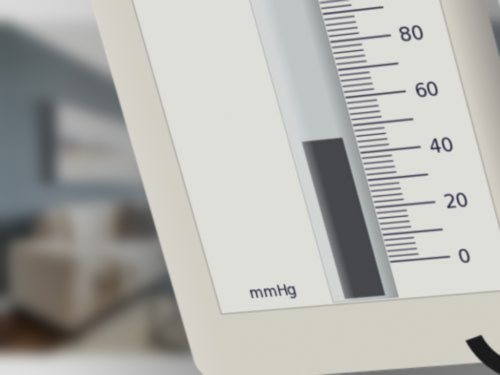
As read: 46 (mmHg)
